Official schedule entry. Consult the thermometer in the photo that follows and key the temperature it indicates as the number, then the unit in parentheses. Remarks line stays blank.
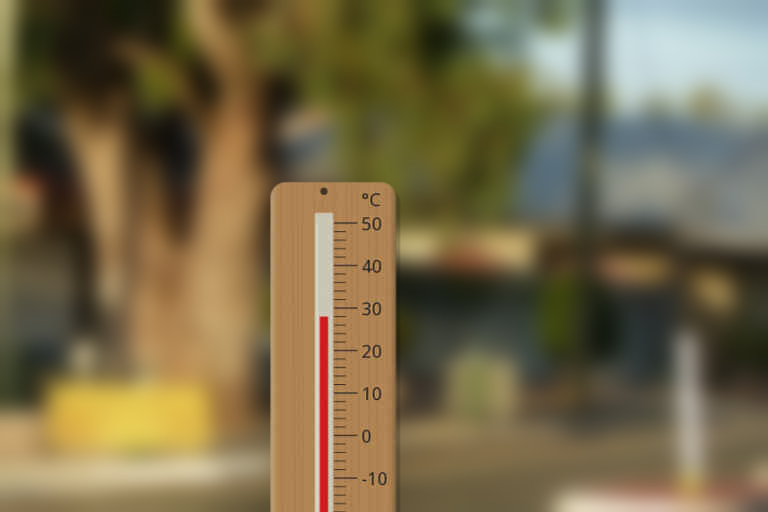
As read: 28 (°C)
